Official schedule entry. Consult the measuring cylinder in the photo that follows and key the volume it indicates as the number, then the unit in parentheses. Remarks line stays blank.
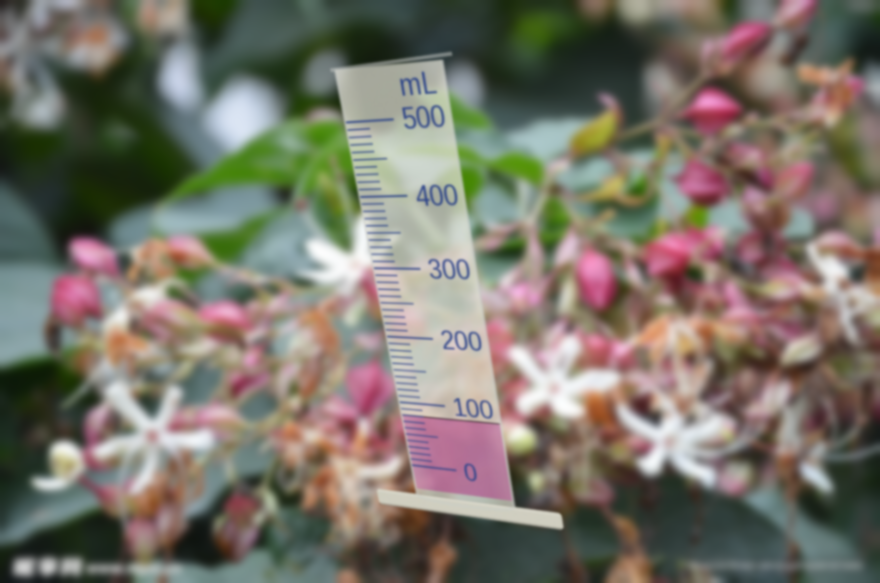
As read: 80 (mL)
